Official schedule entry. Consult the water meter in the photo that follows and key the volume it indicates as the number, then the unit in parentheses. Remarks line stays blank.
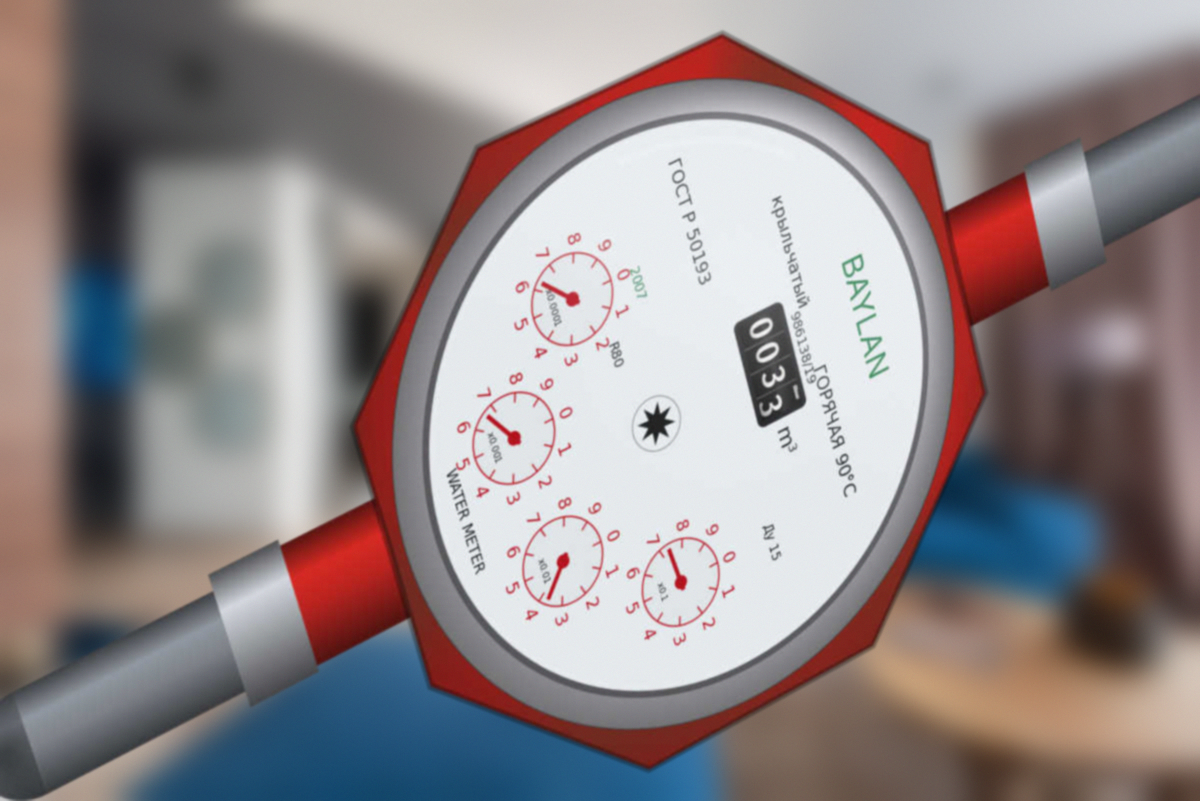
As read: 32.7366 (m³)
